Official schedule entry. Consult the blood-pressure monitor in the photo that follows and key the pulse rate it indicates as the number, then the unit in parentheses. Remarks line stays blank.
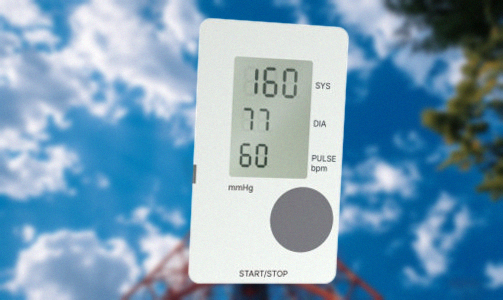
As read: 60 (bpm)
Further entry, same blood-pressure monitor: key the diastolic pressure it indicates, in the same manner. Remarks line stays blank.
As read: 77 (mmHg)
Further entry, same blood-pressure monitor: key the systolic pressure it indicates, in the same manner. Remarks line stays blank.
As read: 160 (mmHg)
